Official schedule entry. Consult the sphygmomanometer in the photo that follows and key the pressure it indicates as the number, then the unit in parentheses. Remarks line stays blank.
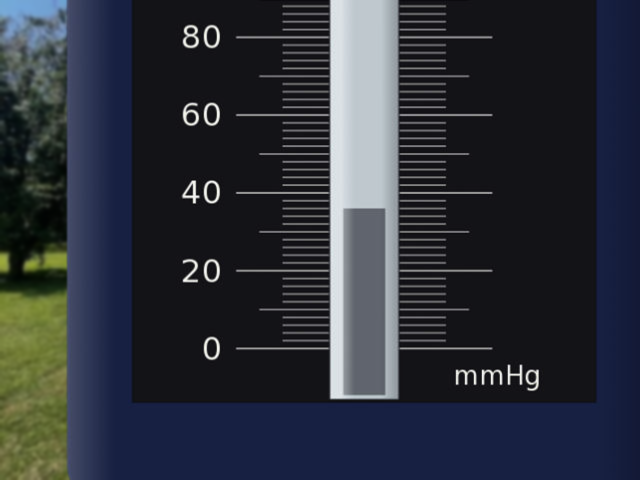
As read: 36 (mmHg)
